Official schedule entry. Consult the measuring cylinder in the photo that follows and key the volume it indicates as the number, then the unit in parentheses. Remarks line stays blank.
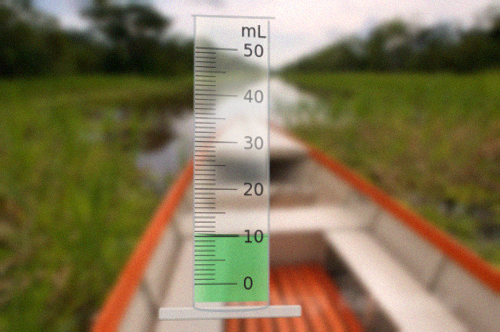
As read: 10 (mL)
